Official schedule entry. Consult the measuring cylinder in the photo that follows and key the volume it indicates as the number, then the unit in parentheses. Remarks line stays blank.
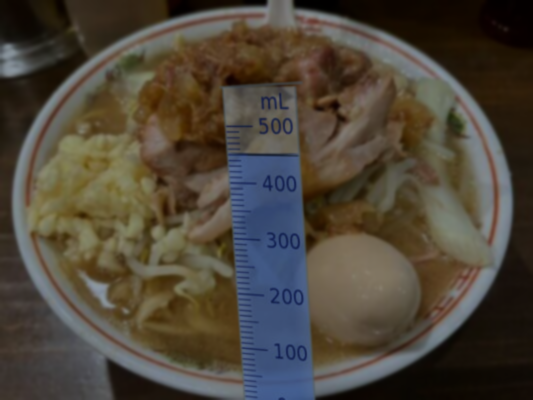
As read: 450 (mL)
